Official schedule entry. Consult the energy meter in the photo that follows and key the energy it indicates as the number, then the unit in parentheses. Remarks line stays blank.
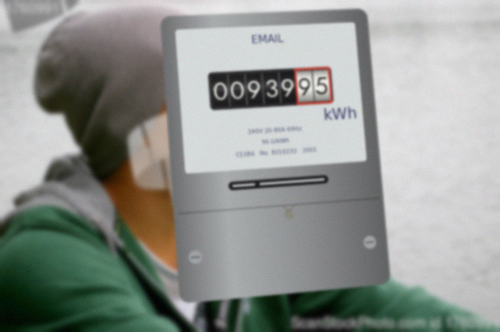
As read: 939.95 (kWh)
